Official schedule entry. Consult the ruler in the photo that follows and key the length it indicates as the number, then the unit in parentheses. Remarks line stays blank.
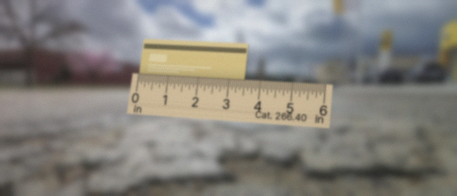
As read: 3.5 (in)
